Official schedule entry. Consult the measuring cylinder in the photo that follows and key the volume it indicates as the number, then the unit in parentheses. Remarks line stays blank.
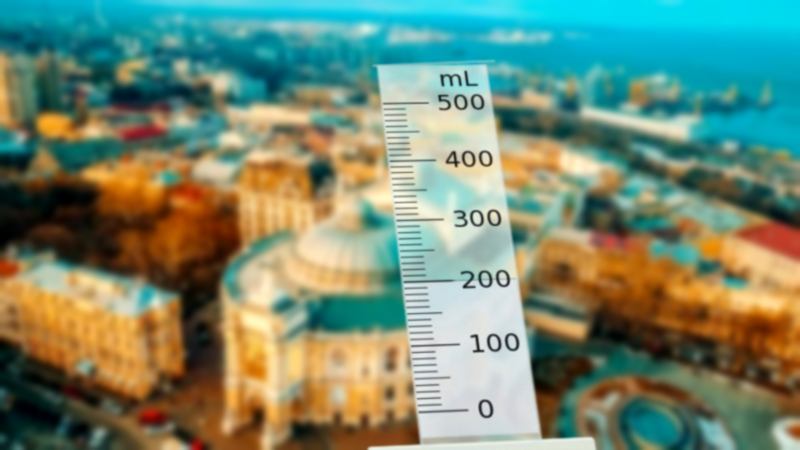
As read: 200 (mL)
